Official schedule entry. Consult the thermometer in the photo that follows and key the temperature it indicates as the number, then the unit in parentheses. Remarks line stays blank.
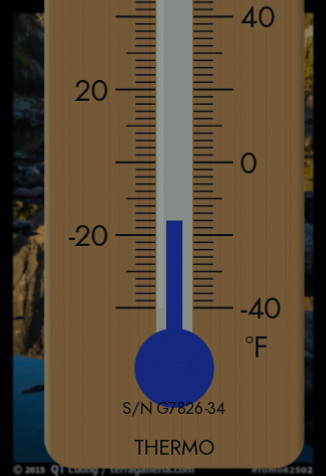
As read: -16 (°F)
